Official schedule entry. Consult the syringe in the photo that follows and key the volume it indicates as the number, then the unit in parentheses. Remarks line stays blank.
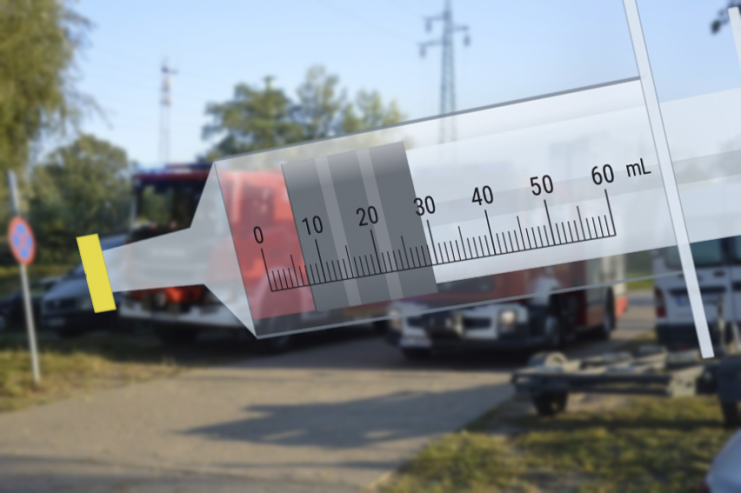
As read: 7 (mL)
